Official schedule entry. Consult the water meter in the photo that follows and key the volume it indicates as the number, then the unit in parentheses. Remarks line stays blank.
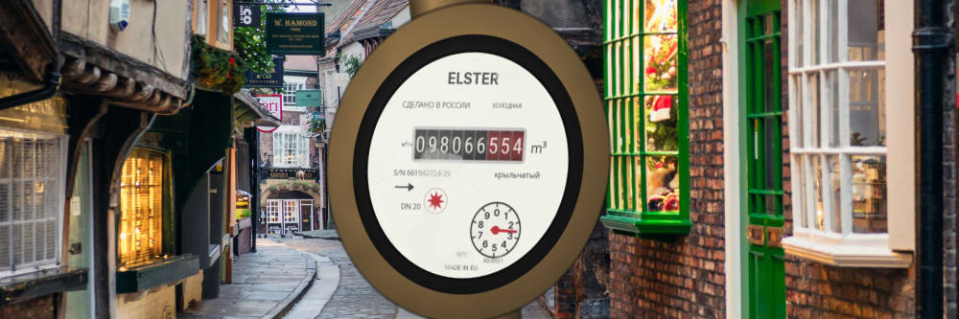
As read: 98066.5542 (m³)
